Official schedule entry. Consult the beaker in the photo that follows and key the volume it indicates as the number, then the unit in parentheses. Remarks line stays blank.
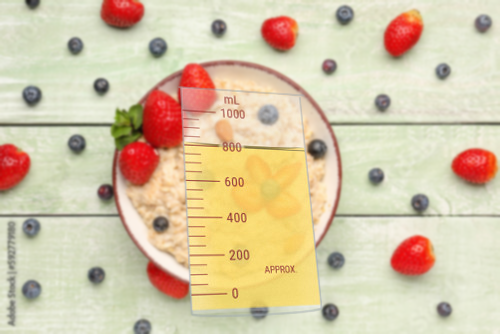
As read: 800 (mL)
